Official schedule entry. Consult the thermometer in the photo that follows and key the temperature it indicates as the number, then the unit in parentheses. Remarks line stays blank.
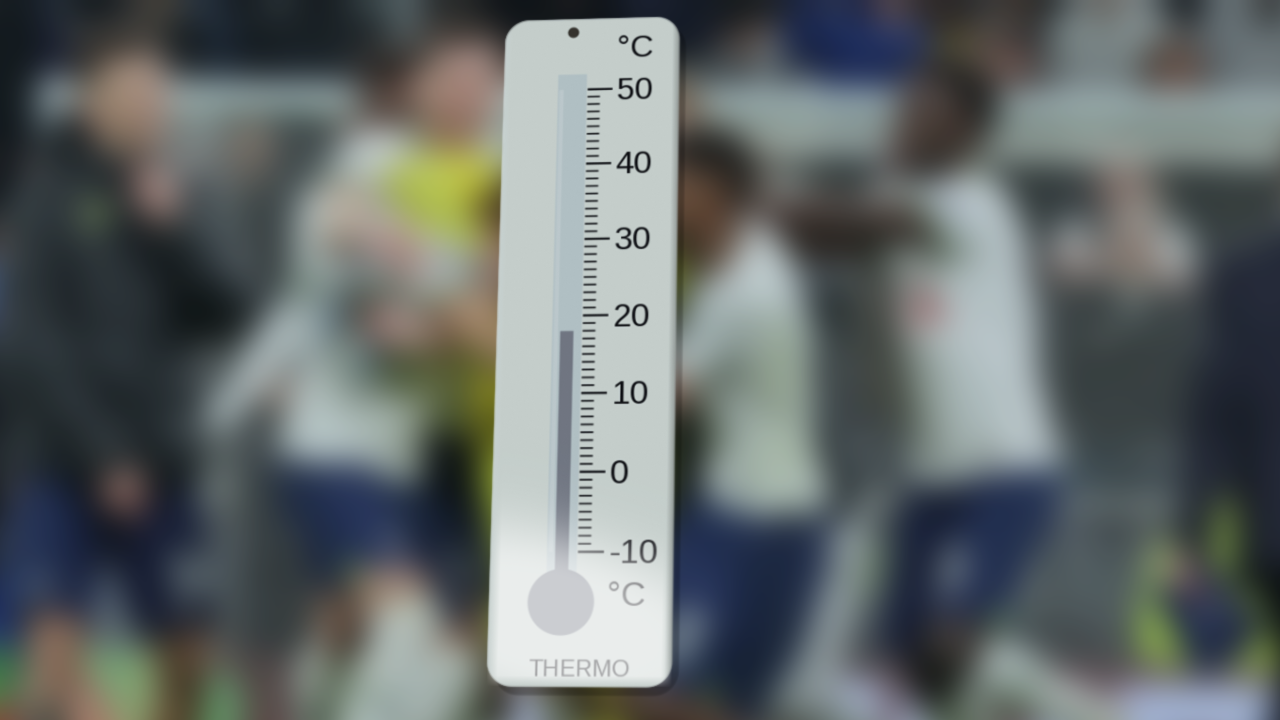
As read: 18 (°C)
